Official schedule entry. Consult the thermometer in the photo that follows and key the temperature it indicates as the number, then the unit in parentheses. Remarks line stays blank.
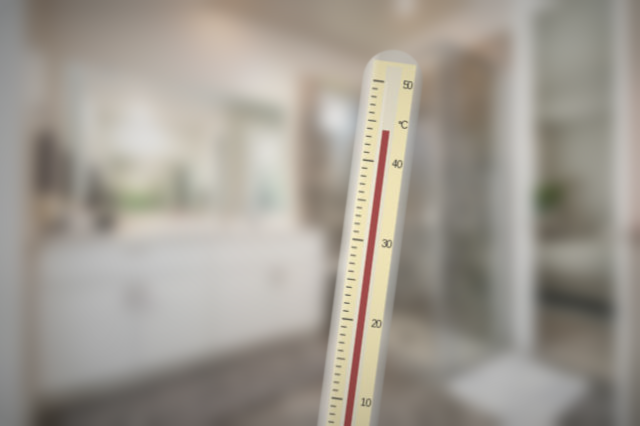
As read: 44 (°C)
